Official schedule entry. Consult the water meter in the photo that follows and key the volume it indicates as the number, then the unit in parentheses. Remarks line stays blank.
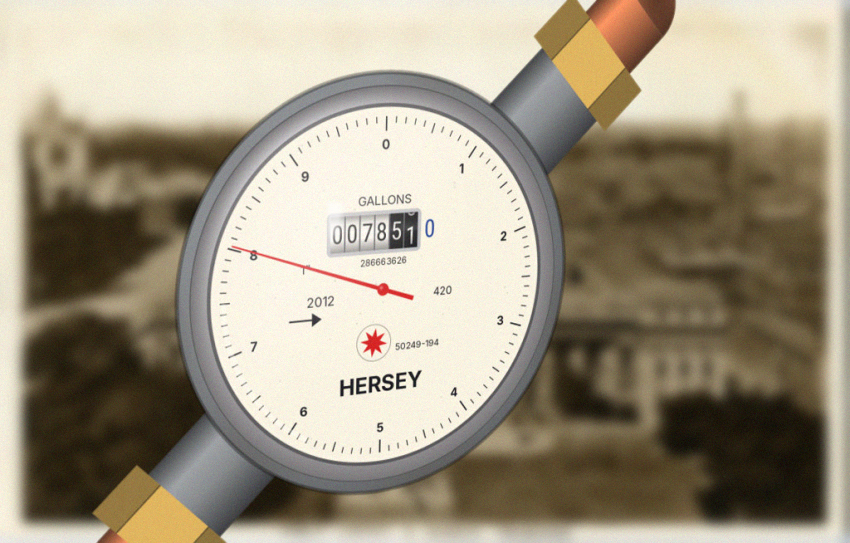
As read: 78508.0 (gal)
